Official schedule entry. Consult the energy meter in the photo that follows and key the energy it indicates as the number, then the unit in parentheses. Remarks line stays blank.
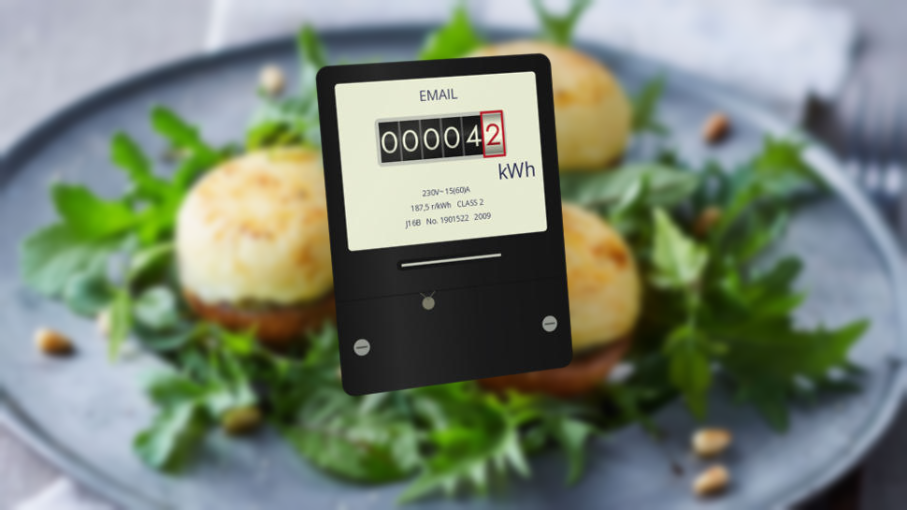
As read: 4.2 (kWh)
